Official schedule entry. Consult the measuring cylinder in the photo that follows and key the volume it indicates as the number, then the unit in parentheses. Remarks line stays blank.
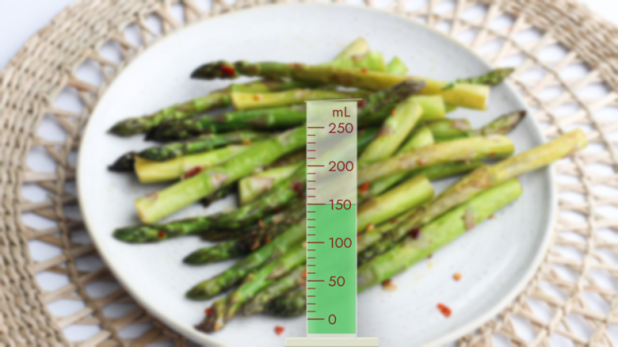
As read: 150 (mL)
